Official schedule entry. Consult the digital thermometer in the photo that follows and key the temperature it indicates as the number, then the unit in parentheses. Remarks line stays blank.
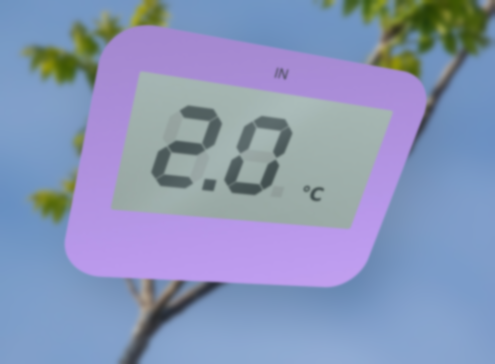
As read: 2.0 (°C)
